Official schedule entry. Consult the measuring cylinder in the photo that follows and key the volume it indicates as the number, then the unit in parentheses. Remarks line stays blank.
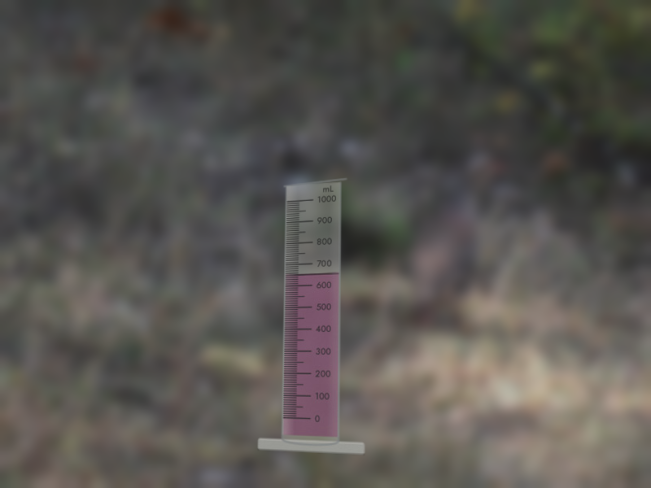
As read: 650 (mL)
